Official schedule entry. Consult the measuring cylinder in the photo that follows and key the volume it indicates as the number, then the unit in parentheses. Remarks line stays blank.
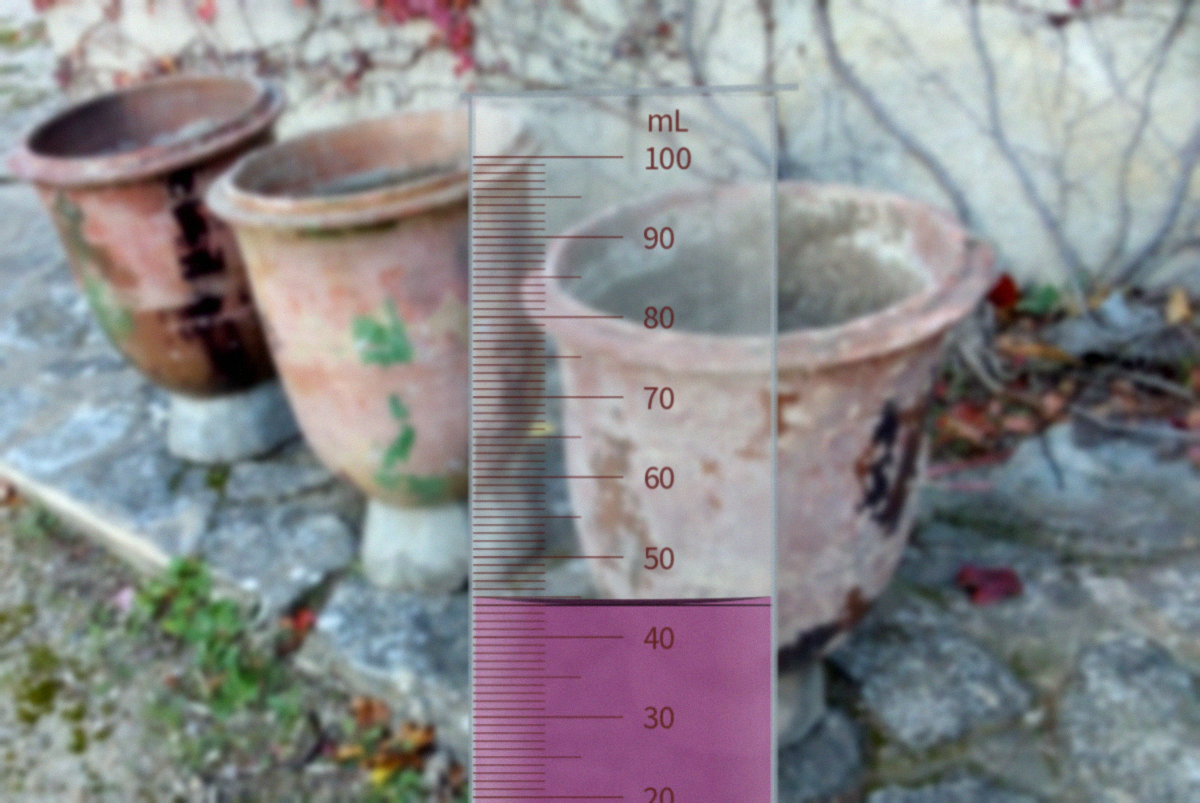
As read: 44 (mL)
